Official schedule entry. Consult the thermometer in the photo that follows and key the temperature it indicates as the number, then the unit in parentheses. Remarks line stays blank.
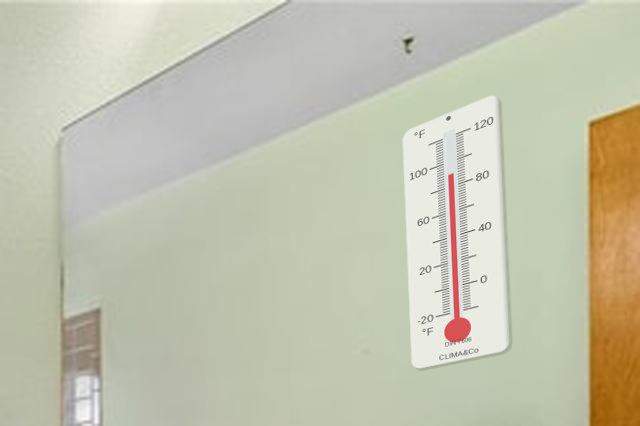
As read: 90 (°F)
